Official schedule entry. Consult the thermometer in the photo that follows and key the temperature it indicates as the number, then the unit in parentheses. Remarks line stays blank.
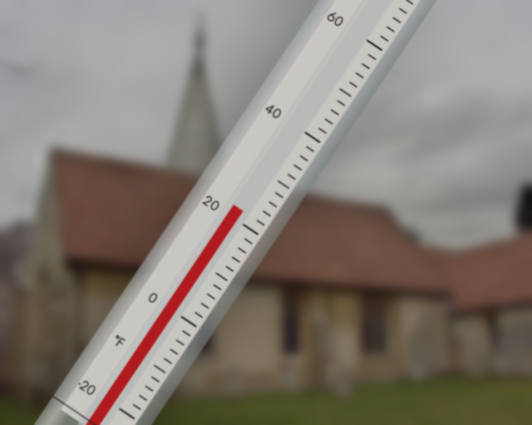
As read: 22 (°F)
